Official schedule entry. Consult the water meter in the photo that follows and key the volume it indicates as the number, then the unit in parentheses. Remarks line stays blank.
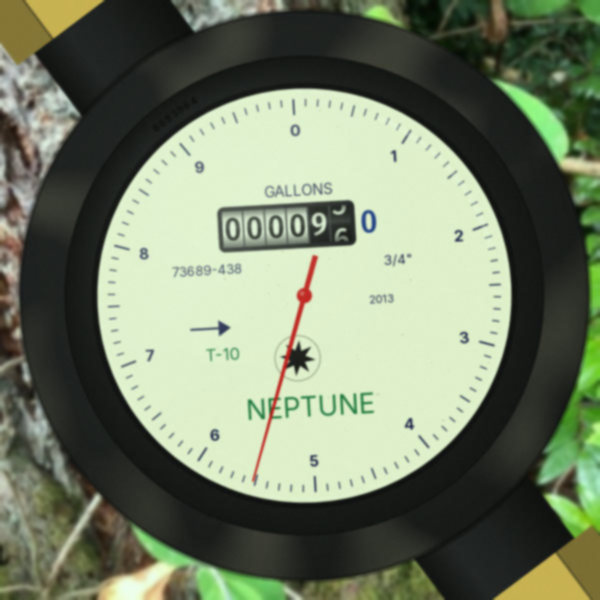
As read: 955.5 (gal)
